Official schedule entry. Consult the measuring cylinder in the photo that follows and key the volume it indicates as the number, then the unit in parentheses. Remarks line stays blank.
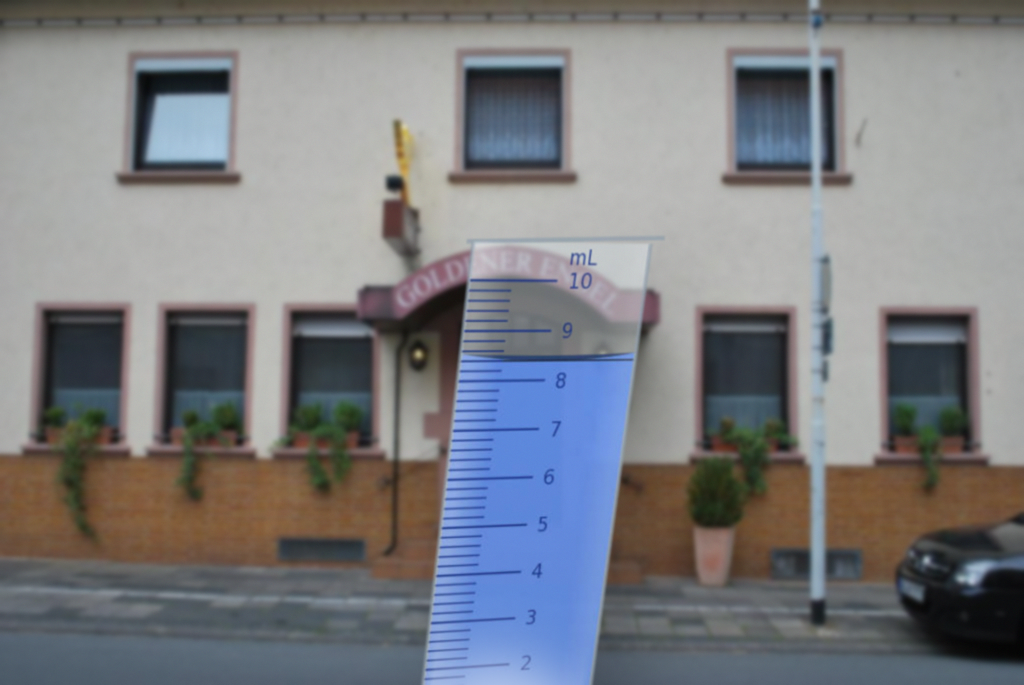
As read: 8.4 (mL)
